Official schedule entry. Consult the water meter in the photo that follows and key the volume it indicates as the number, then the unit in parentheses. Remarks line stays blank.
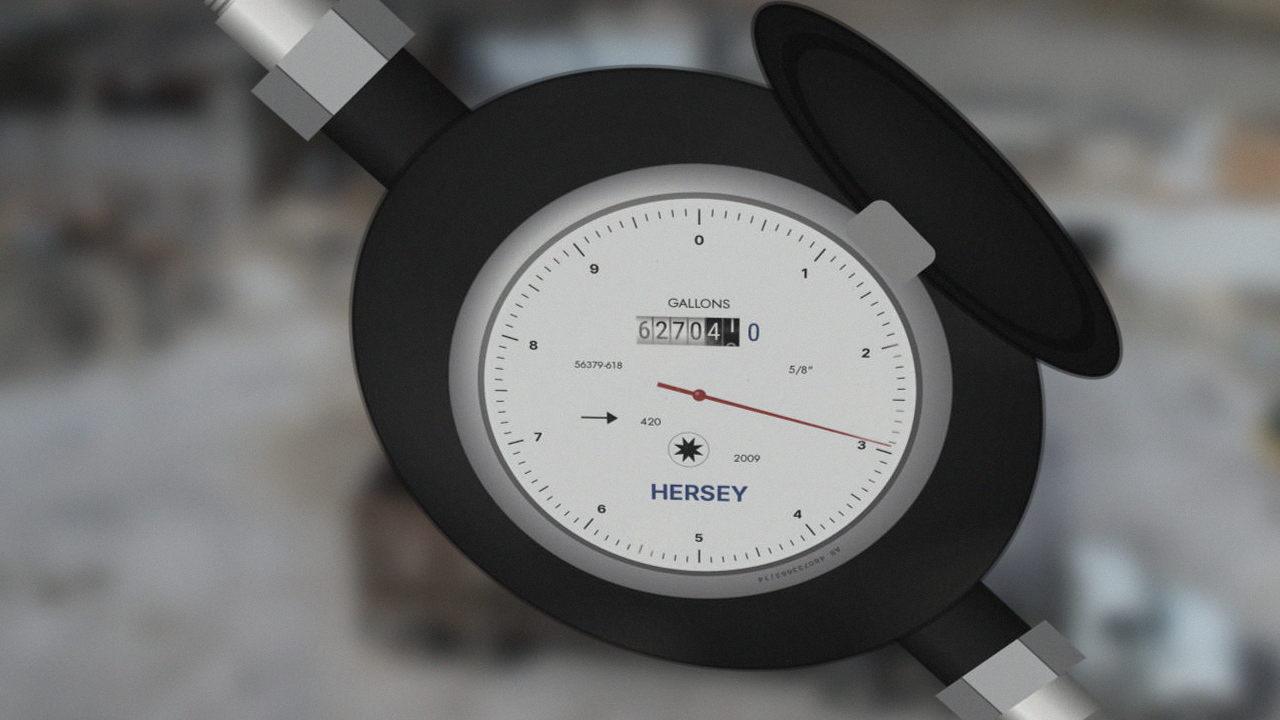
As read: 6270412.9 (gal)
